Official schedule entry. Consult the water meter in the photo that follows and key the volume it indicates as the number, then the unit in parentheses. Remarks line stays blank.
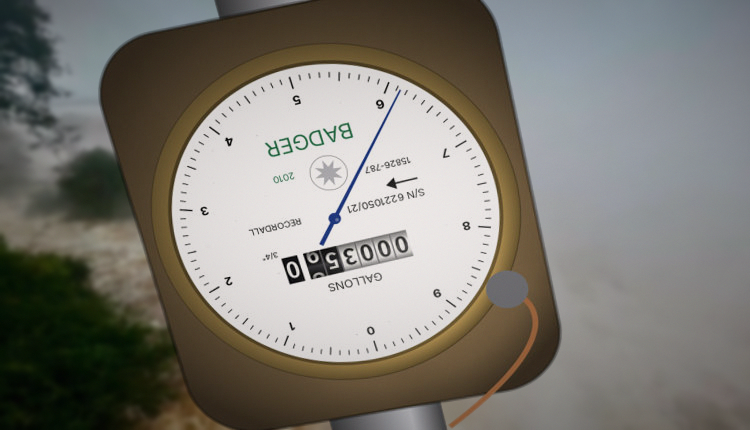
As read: 3586.1 (gal)
